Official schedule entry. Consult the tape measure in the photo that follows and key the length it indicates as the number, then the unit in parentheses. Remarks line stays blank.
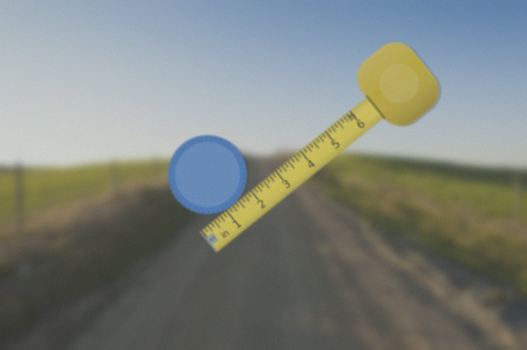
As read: 2.5 (in)
